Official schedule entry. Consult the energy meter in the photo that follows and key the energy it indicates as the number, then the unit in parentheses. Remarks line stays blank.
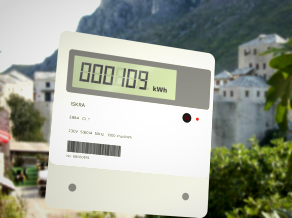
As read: 109 (kWh)
